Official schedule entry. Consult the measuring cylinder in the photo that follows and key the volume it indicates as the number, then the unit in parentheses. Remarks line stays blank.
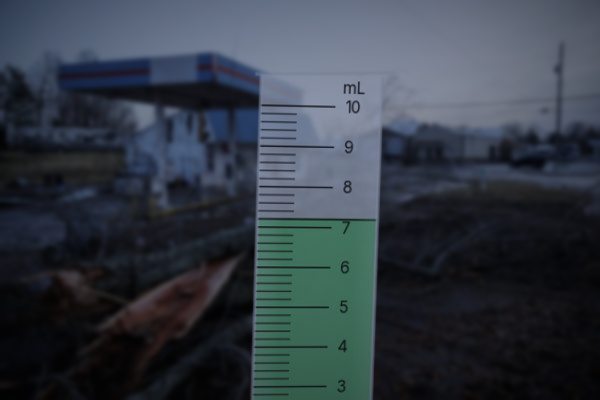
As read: 7.2 (mL)
